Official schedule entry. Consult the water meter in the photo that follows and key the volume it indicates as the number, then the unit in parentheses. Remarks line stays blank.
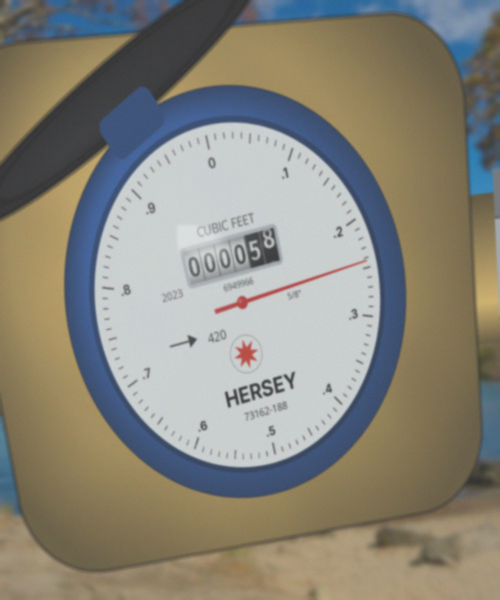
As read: 58.24 (ft³)
